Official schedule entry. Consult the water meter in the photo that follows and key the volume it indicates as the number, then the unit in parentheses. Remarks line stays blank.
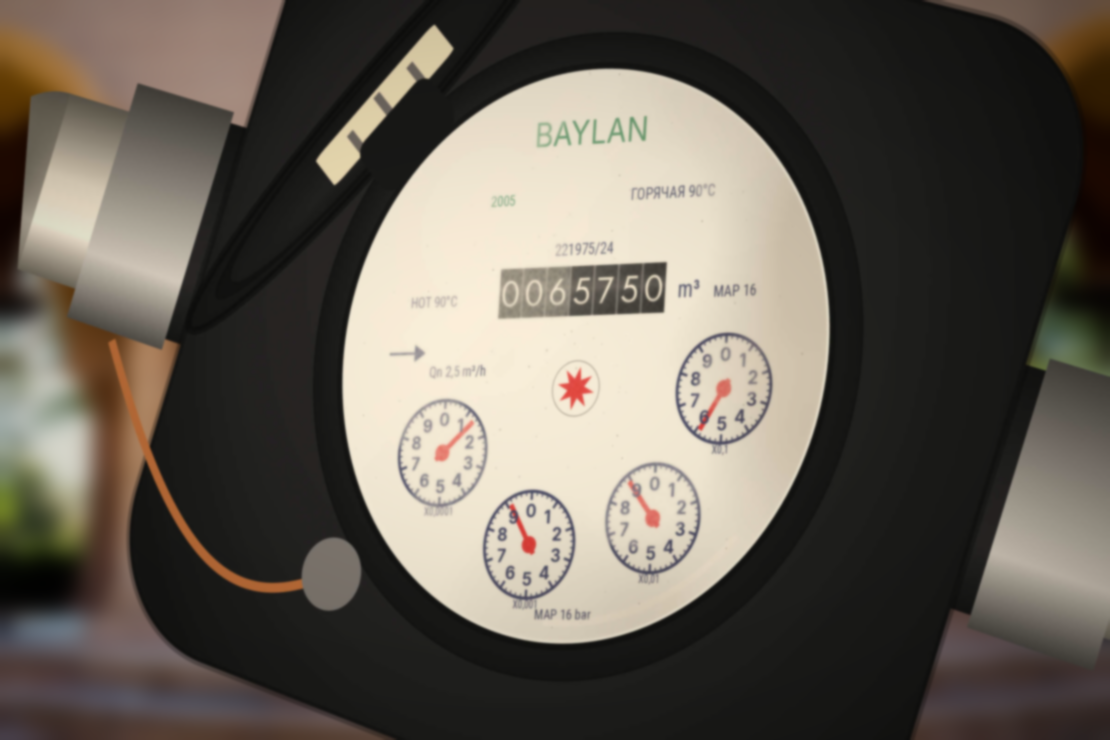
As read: 65750.5891 (m³)
